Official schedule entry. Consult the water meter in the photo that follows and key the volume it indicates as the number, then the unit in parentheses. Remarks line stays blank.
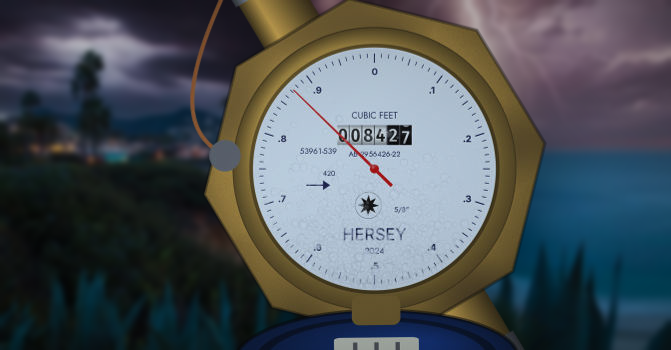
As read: 8426.87 (ft³)
